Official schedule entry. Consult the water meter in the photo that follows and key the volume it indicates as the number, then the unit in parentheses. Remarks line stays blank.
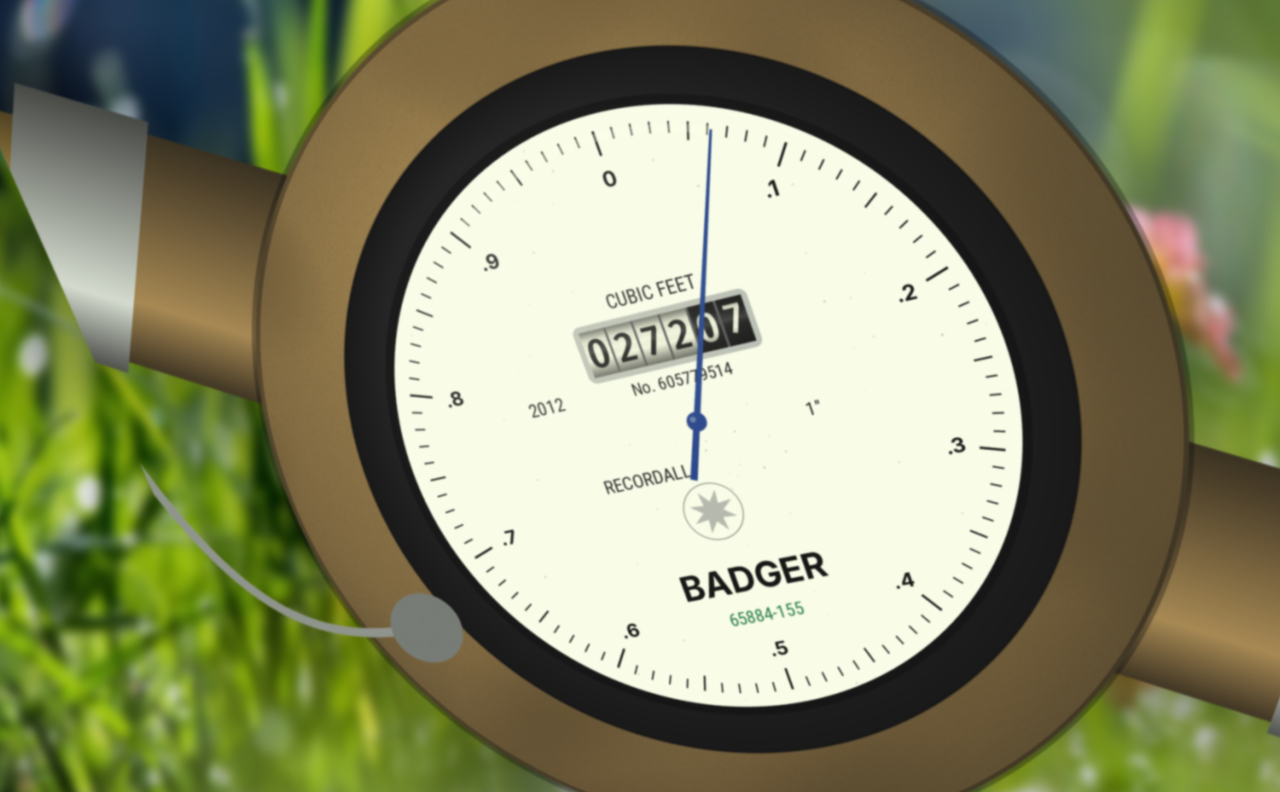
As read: 27207.06 (ft³)
